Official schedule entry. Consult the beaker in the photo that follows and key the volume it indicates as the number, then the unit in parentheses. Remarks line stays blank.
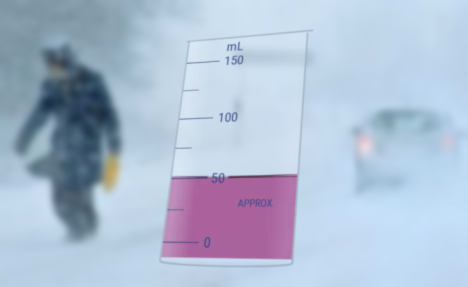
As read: 50 (mL)
